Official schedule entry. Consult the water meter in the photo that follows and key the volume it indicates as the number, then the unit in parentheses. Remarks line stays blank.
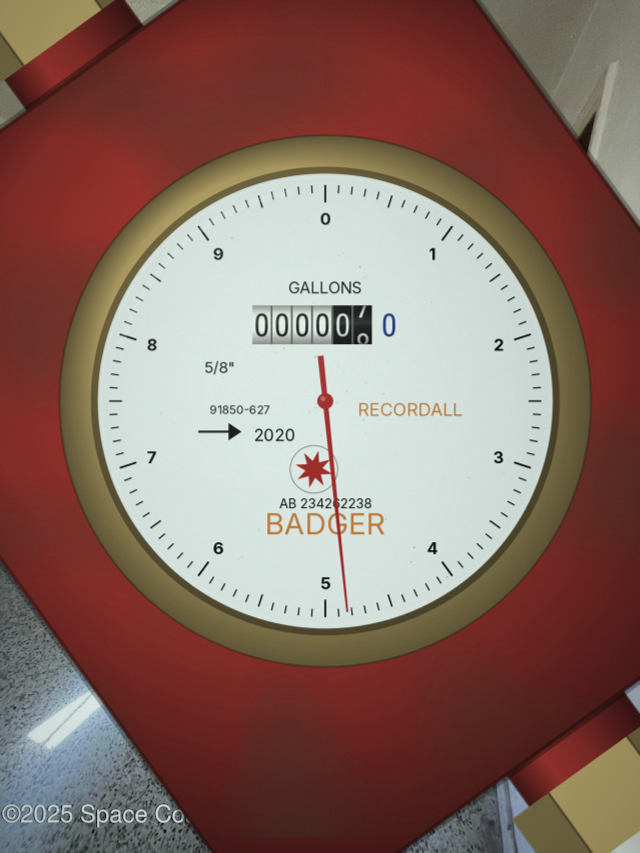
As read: 74.8 (gal)
